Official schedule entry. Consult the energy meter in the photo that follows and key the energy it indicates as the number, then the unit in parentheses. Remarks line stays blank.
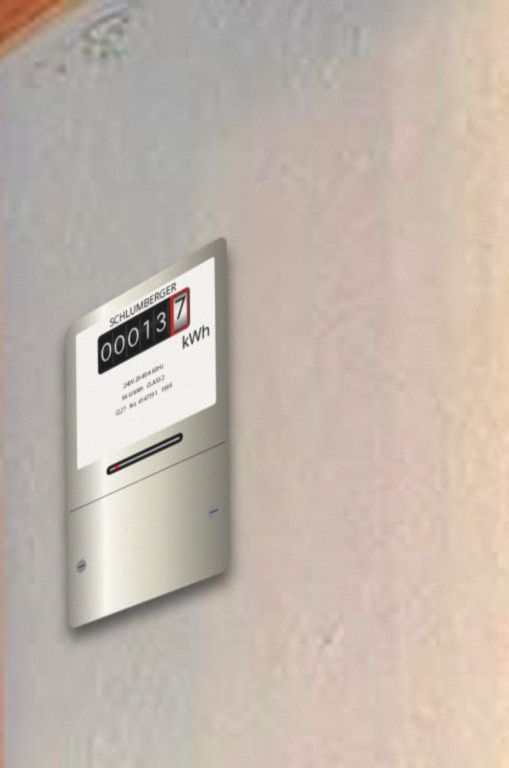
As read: 13.7 (kWh)
